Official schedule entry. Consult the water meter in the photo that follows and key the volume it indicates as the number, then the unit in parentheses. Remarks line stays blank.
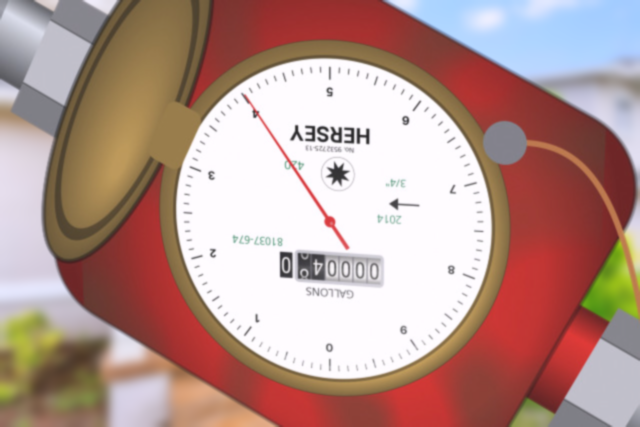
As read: 484.0 (gal)
